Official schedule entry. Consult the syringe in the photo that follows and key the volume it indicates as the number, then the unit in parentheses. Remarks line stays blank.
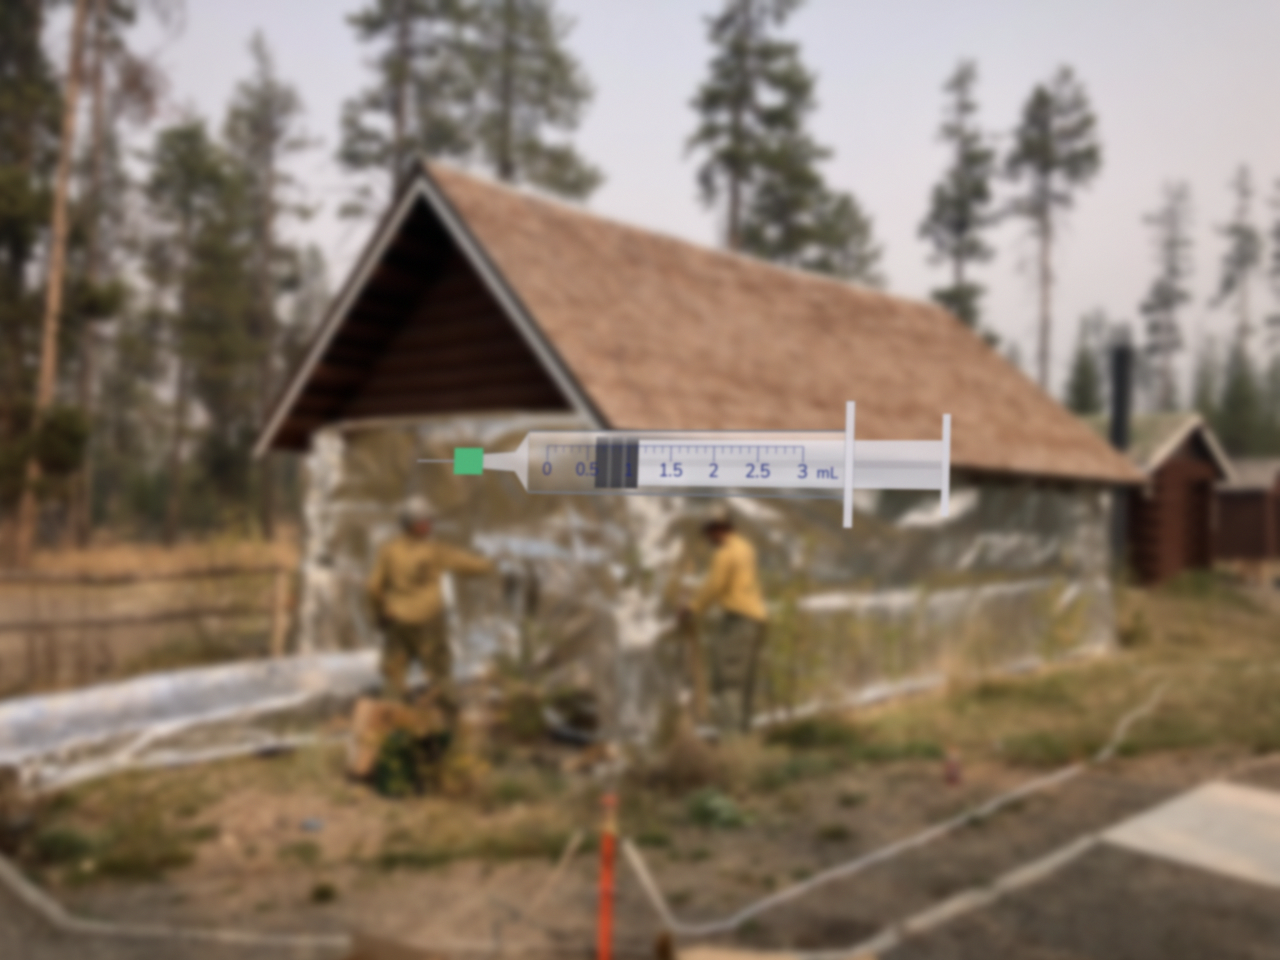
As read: 0.6 (mL)
